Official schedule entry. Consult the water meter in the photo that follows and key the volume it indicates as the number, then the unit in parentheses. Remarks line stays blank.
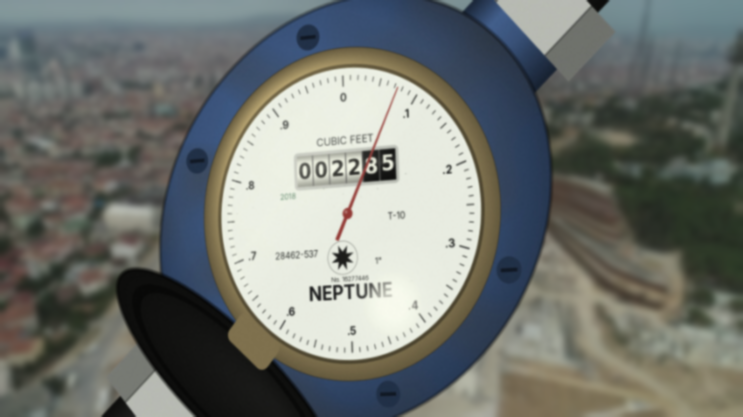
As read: 2285.07 (ft³)
